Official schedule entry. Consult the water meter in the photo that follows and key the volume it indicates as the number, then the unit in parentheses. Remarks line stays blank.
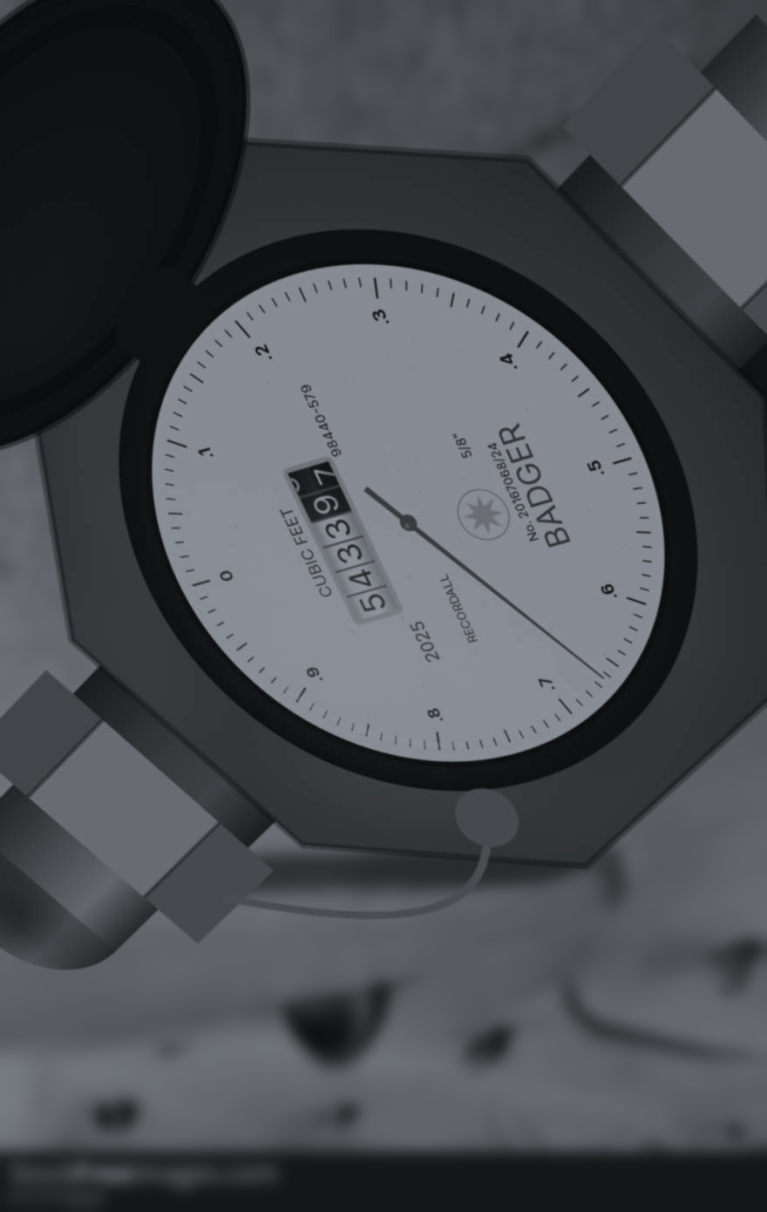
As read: 543396.66 (ft³)
